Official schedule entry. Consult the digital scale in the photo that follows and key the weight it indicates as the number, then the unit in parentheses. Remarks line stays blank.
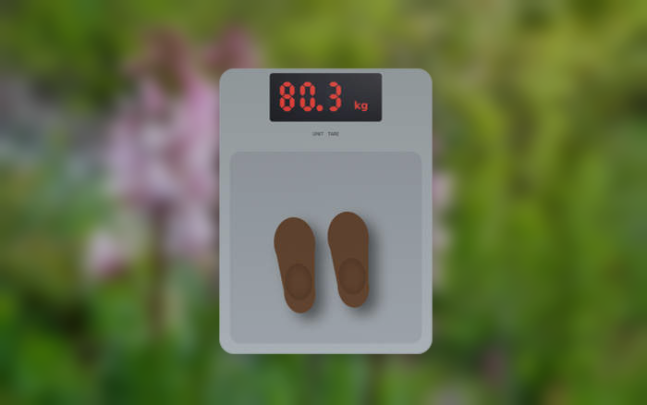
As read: 80.3 (kg)
